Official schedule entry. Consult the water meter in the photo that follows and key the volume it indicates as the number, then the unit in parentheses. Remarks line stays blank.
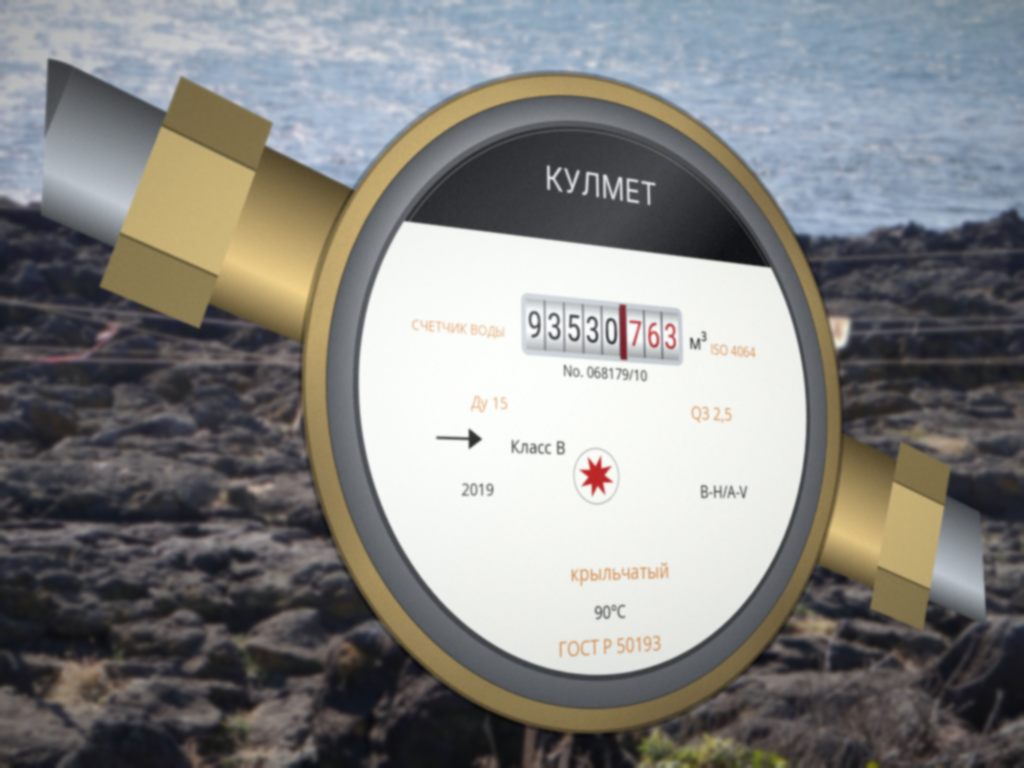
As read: 93530.763 (m³)
